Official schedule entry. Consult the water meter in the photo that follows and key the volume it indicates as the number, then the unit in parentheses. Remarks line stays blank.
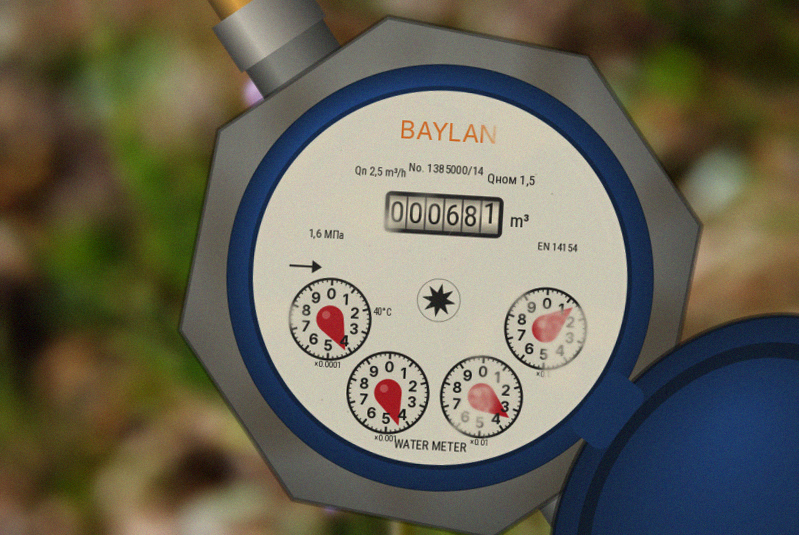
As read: 681.1344 (m³)
